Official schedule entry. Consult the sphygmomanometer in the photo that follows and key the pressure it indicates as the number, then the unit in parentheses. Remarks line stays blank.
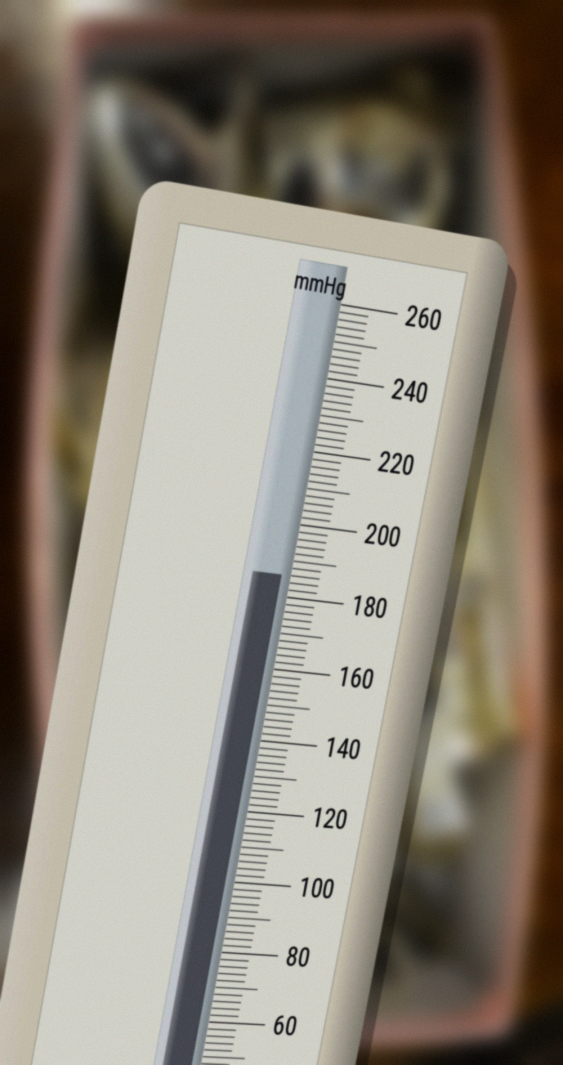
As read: 186 (mmHg)
